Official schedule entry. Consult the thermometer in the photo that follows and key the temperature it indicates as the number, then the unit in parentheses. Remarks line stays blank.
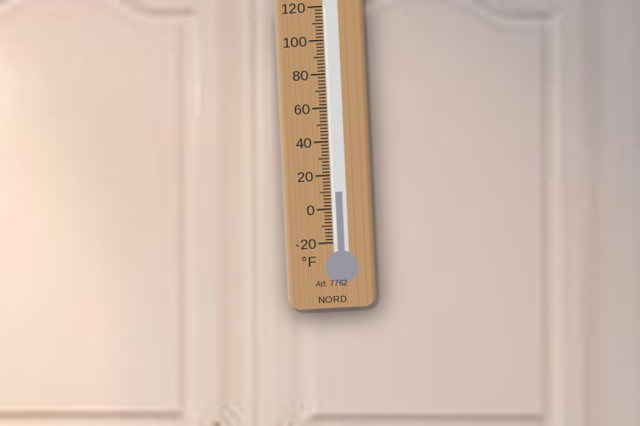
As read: 10 (°F)
